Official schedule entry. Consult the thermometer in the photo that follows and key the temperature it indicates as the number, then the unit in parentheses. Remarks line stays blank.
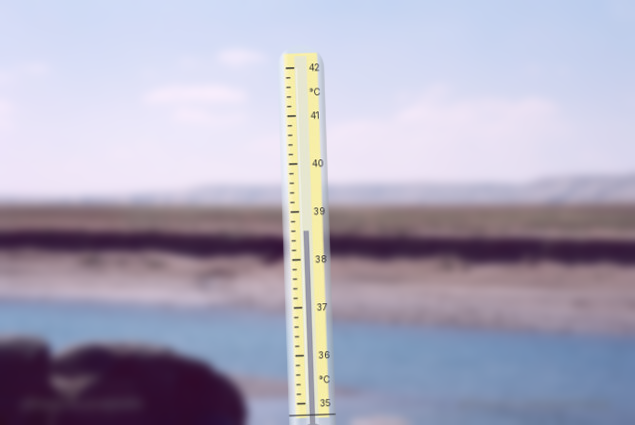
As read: 38.6 (°C)
